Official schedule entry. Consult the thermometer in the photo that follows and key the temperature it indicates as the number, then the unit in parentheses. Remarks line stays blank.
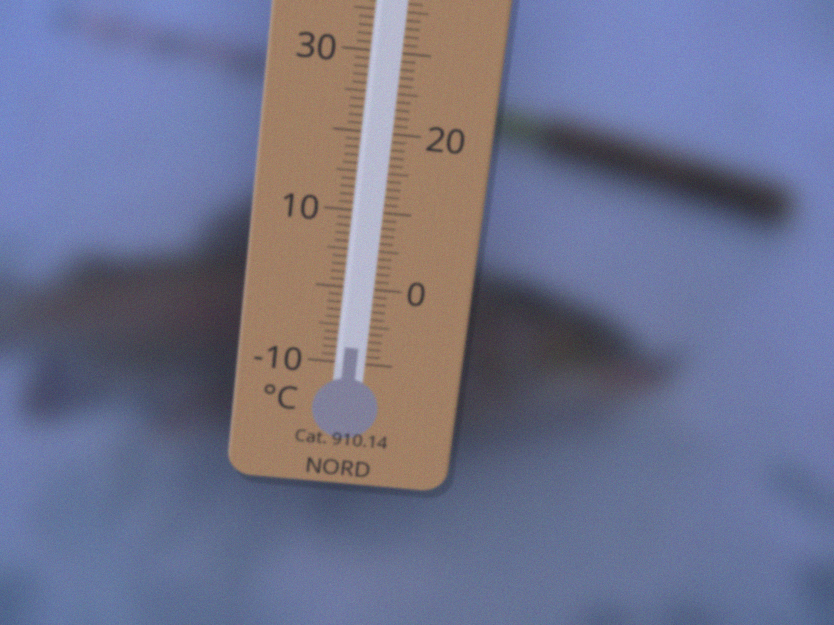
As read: -8 (°C)
